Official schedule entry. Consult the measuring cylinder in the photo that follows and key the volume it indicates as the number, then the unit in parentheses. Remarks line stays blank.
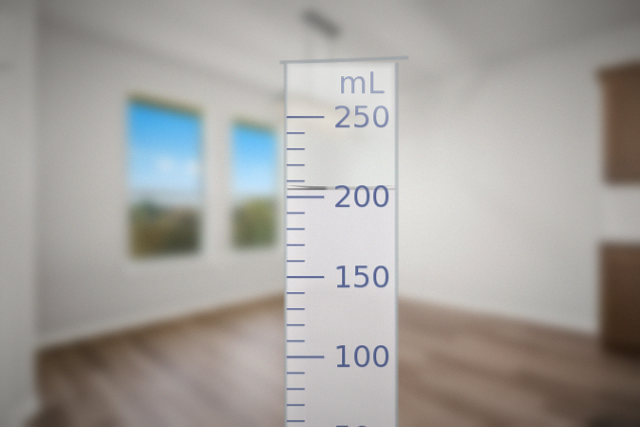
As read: 205 (mL)
